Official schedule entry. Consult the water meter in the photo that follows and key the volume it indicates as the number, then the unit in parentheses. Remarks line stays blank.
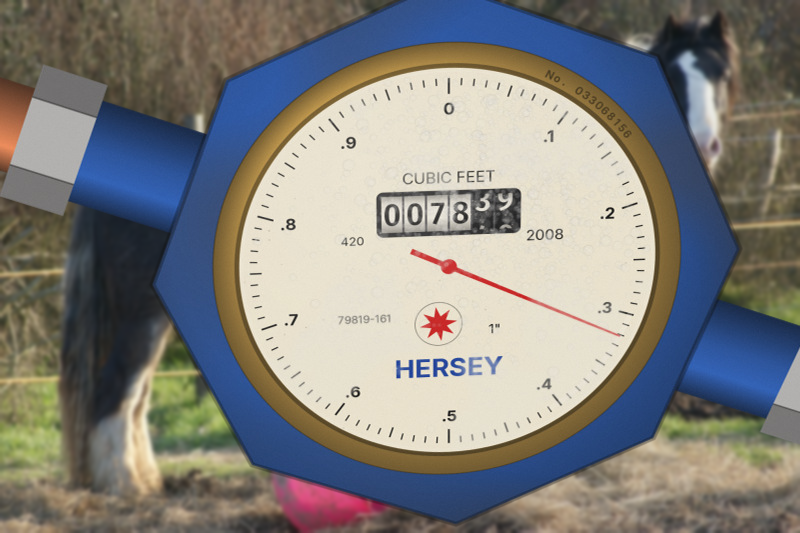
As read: 7839.32 (ft³)
